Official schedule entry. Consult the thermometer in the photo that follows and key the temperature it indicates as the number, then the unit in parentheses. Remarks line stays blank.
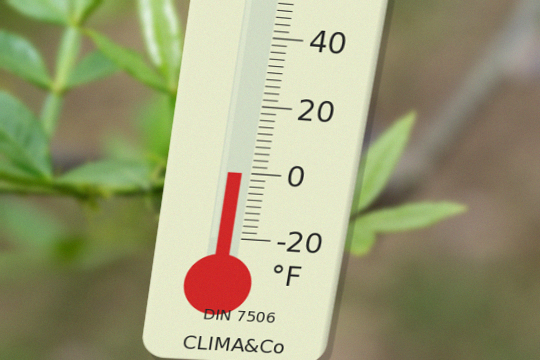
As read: 0 (°F)
